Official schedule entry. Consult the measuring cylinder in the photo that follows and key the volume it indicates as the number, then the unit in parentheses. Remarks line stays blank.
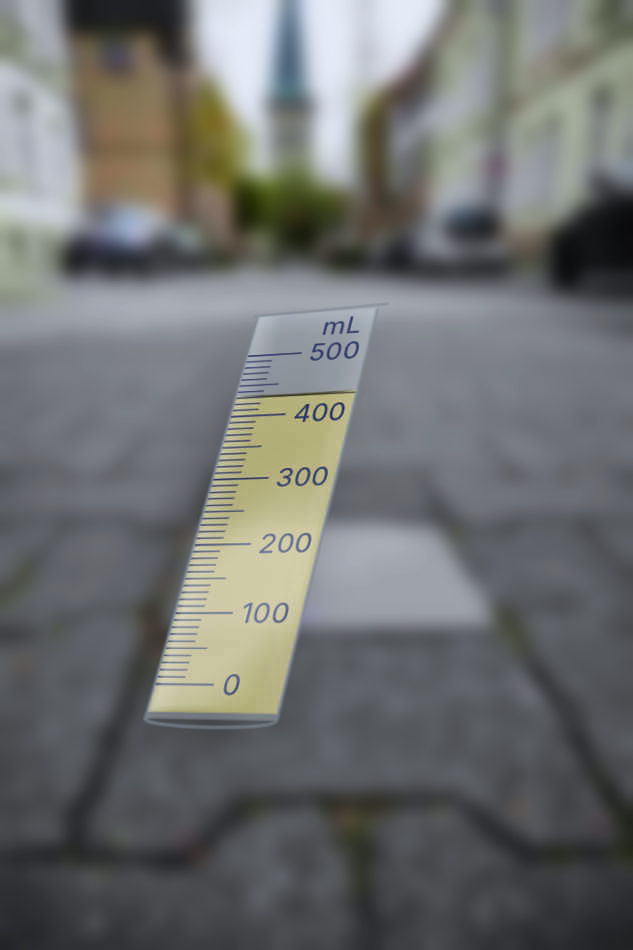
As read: 430 (mL)
